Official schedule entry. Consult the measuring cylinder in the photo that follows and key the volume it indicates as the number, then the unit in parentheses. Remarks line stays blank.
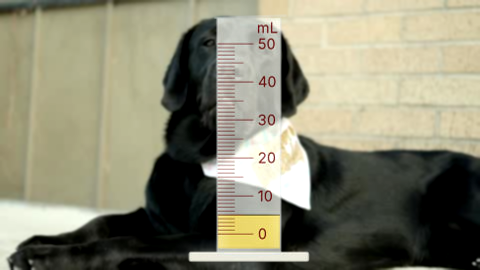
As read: 5 (mL)
